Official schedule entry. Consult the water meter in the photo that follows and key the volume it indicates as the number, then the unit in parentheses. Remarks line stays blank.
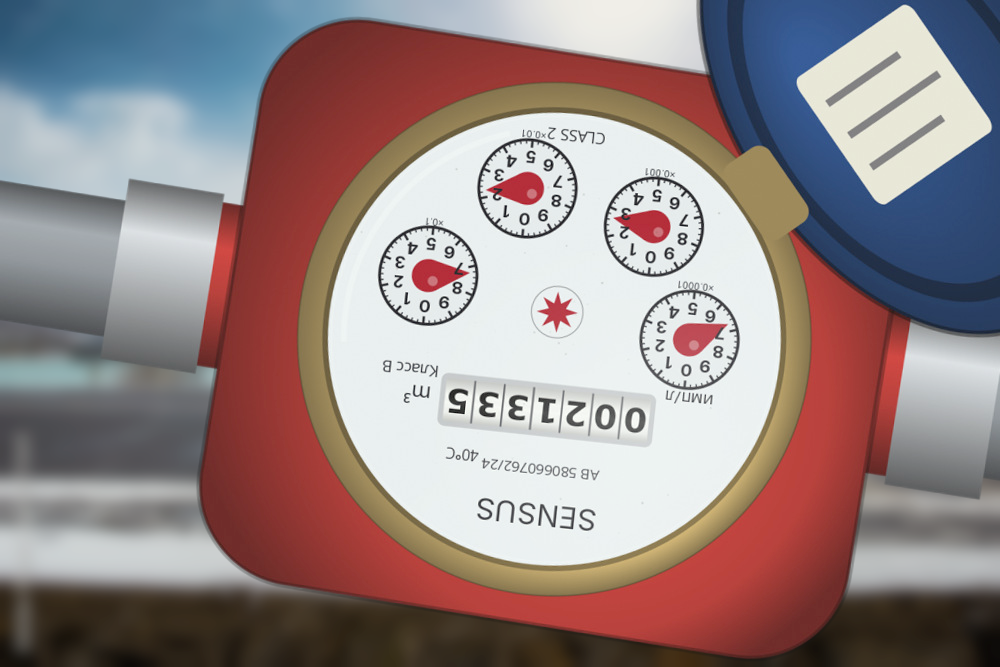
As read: 21335.7226 (m³)
